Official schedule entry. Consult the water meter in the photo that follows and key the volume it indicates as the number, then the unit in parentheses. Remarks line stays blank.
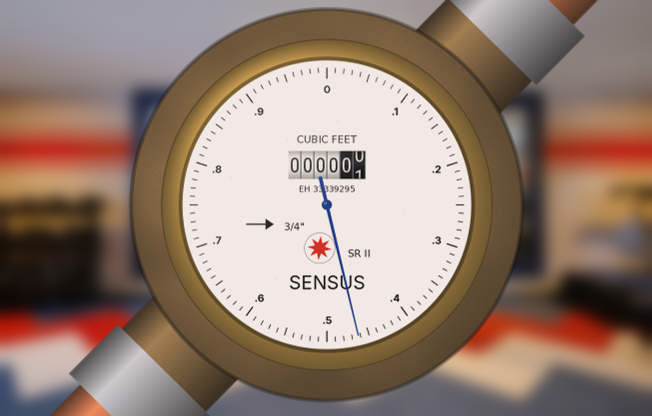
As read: 0.46 (ft³)
